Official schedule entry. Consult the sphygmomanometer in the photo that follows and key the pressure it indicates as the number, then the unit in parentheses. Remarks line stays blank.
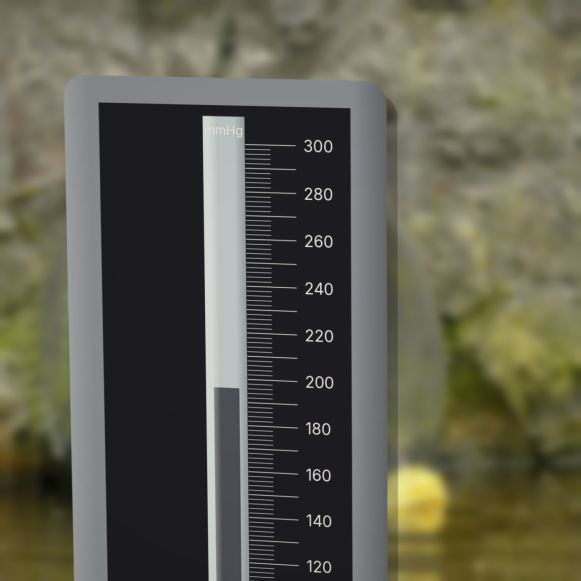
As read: 196 (mmHg)
